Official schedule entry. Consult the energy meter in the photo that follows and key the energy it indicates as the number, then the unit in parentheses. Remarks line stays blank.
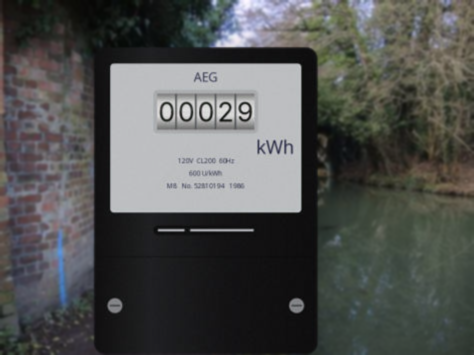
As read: 29 (kWh)
